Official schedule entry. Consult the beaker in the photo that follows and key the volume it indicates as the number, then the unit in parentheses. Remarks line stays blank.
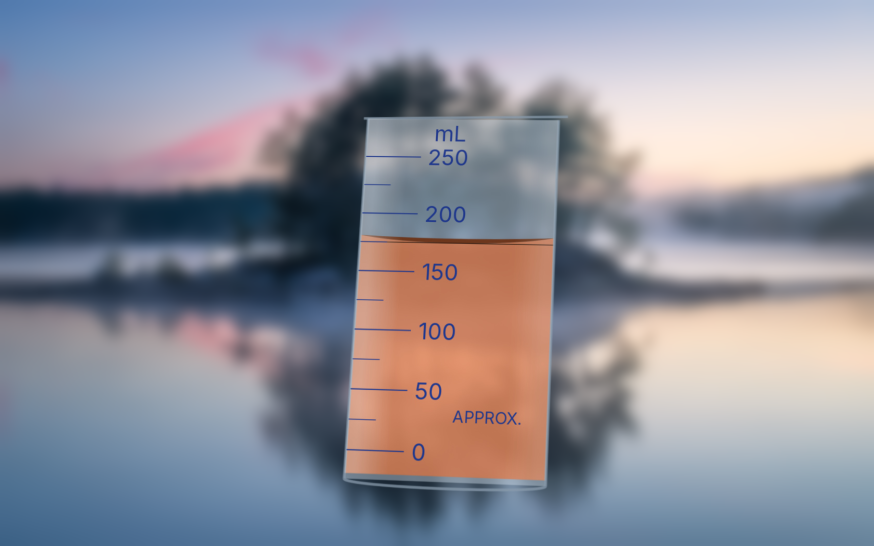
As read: 175 (mL)
